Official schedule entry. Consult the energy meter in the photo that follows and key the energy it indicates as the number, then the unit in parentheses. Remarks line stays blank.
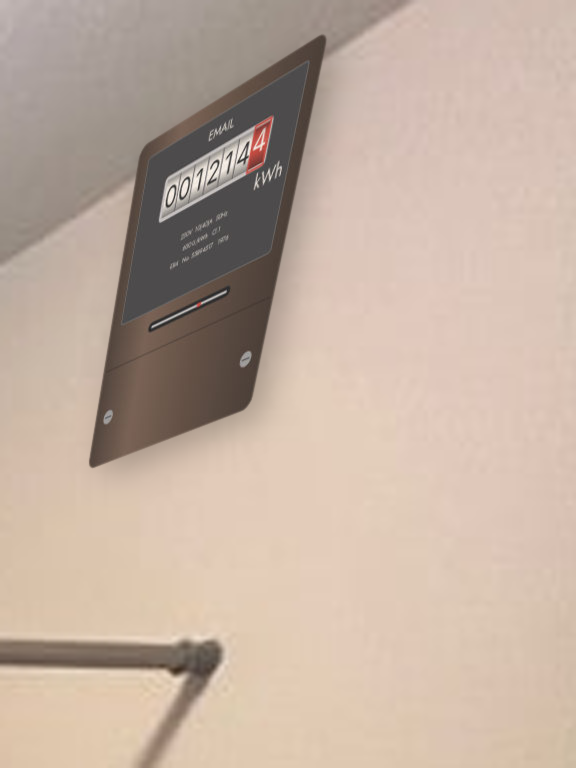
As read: 1214.4 (kWh)
